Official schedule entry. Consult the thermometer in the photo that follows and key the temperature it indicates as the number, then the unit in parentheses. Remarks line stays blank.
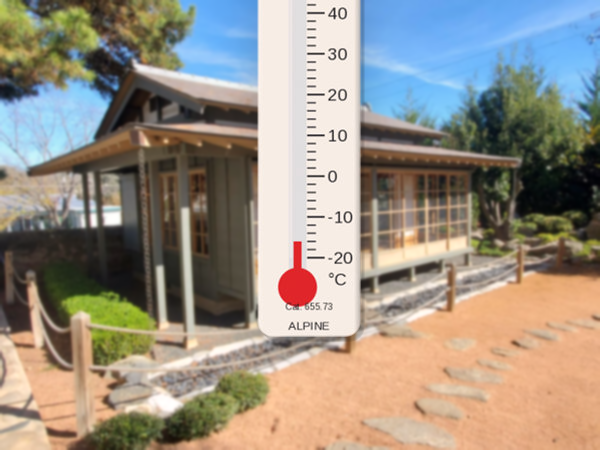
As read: -16 (°C)
